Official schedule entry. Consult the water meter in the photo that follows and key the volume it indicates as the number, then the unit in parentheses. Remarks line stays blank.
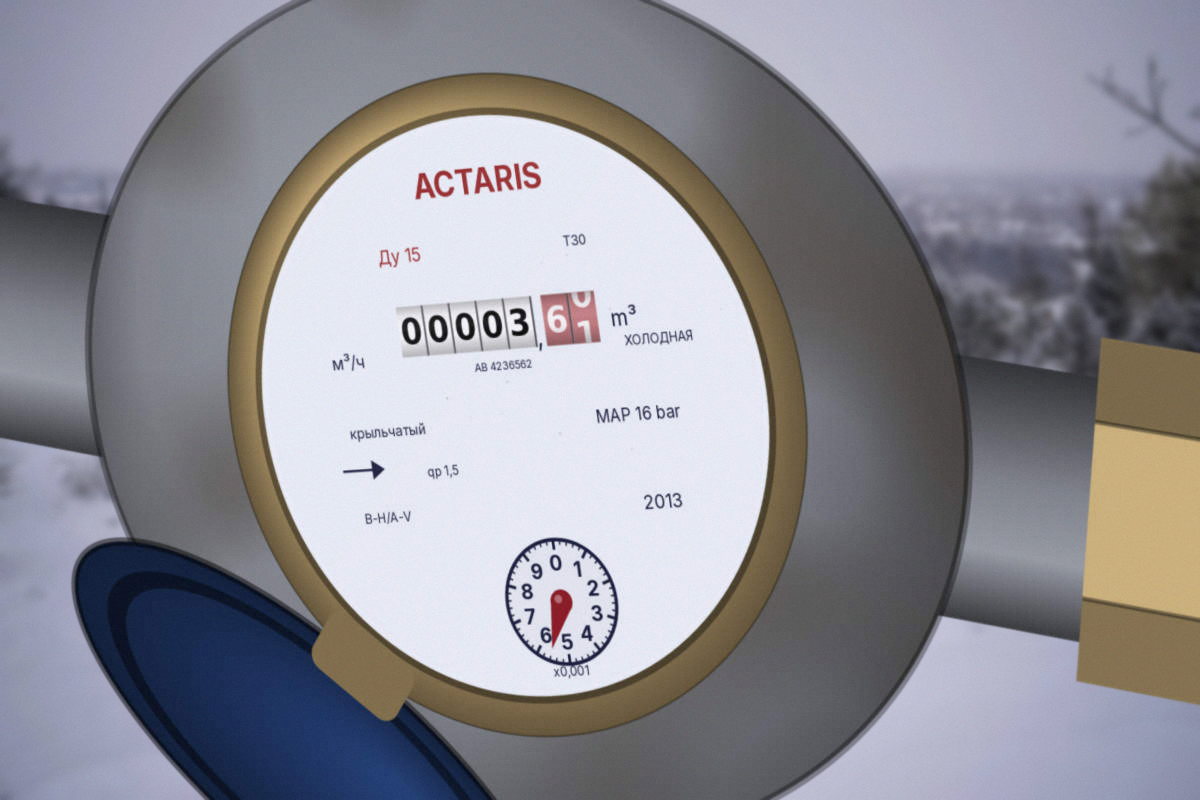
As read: 3.605 (m³)
